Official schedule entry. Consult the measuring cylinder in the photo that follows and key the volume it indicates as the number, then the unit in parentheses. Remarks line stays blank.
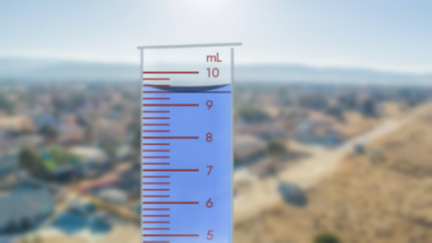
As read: 9.4 (mL)
